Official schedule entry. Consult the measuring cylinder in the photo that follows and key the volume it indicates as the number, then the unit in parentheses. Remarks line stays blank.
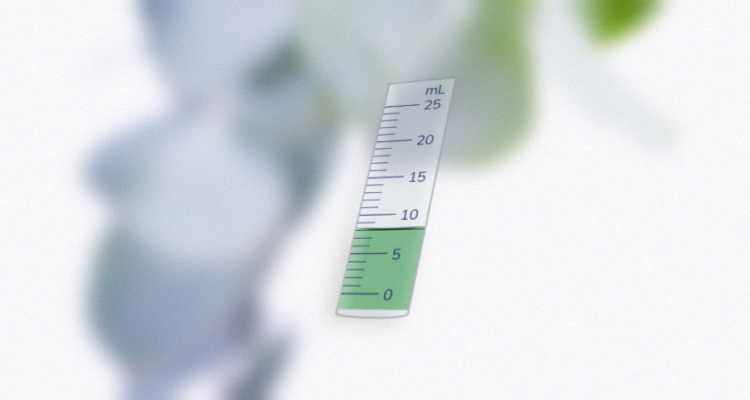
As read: 8 (mL)
